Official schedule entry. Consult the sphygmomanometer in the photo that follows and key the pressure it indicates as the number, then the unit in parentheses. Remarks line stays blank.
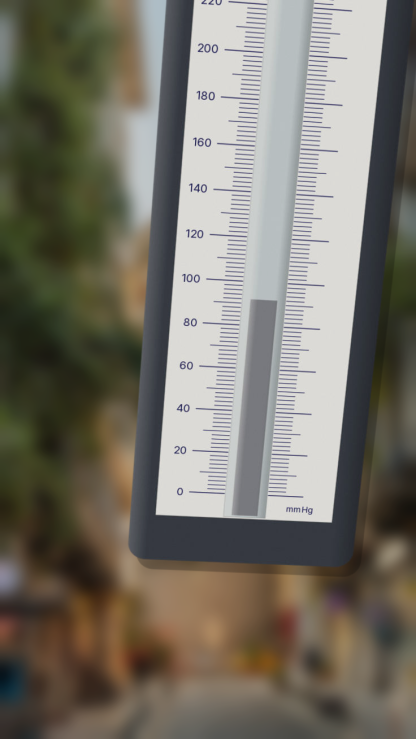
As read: 92 (mmHg)
